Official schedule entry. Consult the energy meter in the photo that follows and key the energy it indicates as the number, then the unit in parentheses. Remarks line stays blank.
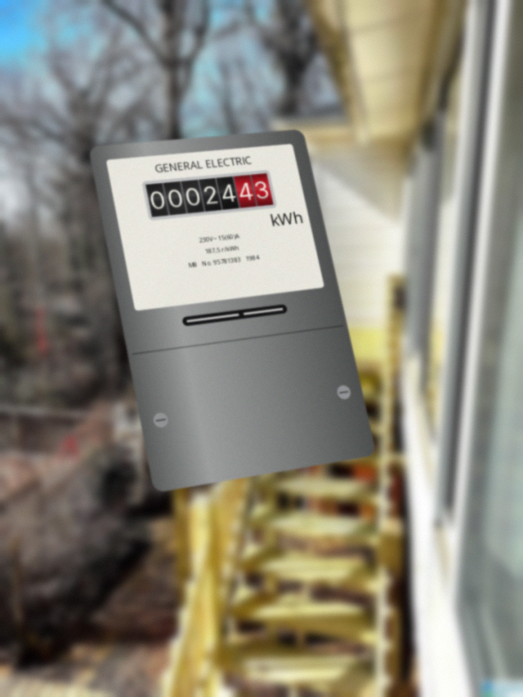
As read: 24.43 (kWh)
